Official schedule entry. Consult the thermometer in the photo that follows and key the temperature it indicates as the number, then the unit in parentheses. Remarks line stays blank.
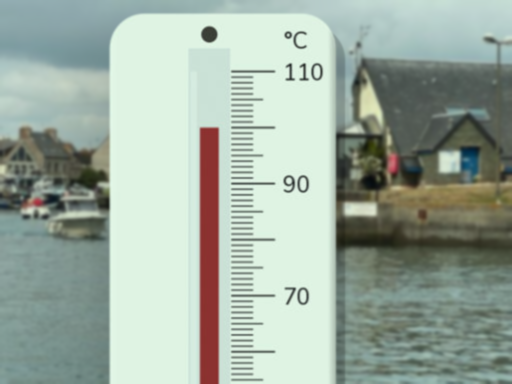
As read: 100 (°C)
